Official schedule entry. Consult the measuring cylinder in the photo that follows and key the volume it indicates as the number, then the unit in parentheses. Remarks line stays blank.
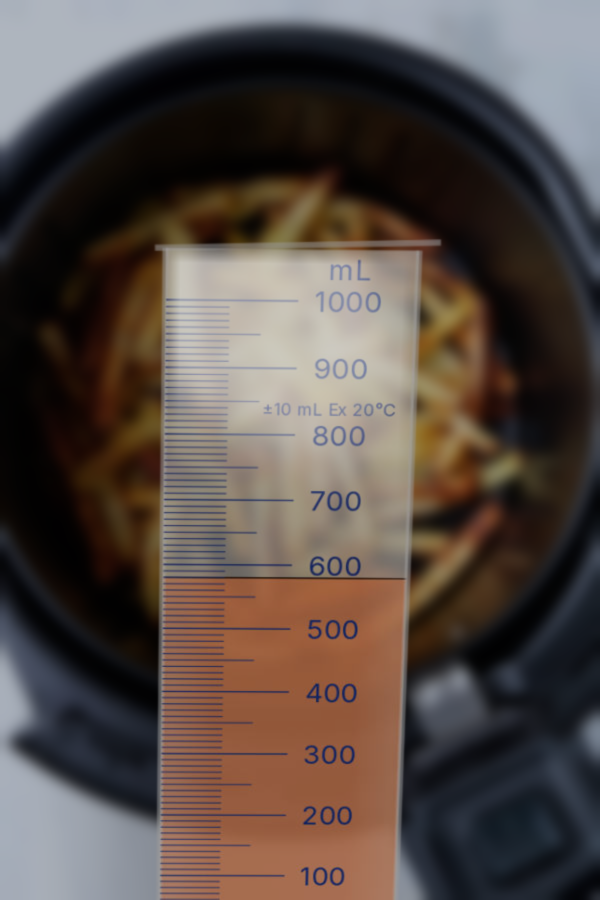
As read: 580 (mL)
